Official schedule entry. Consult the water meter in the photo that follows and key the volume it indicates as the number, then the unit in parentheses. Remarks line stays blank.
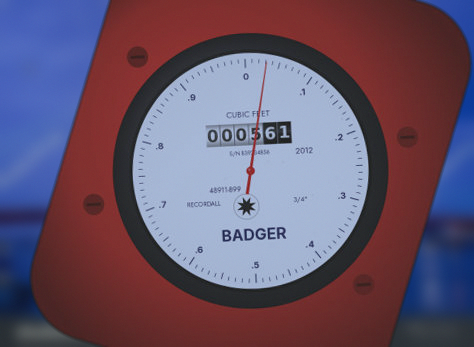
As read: 561.03 (ft³)
